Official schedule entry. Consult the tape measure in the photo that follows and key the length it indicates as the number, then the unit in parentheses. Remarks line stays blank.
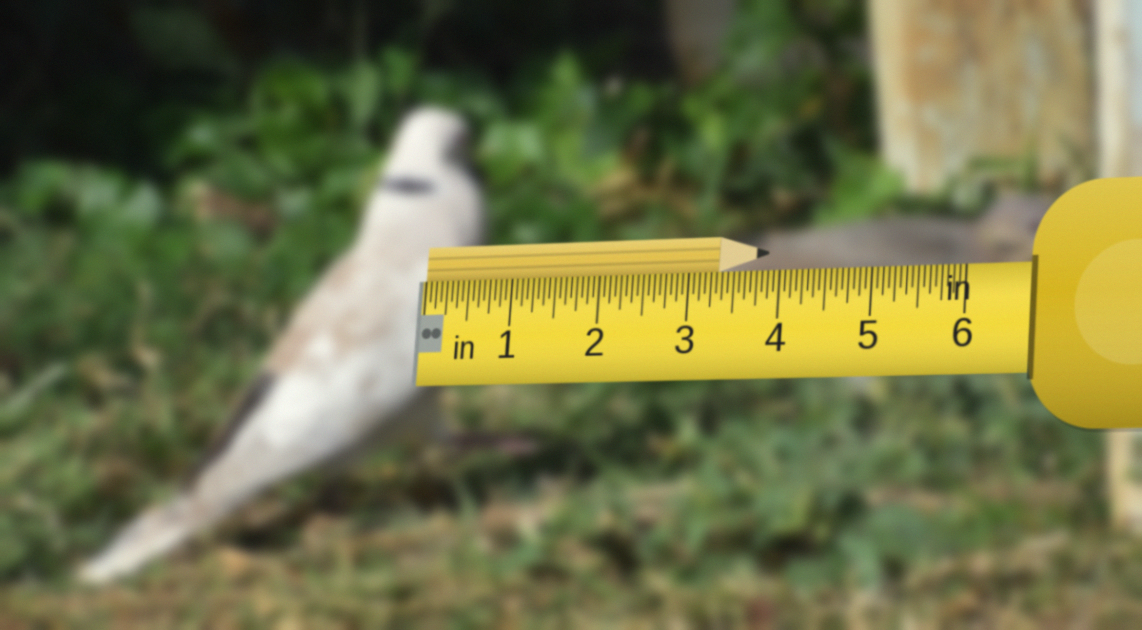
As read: 3.875 (in)
